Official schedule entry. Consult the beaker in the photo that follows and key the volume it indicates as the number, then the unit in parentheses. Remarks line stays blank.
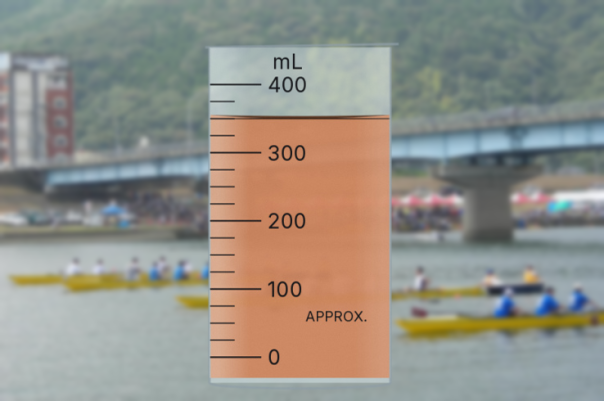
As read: 350 (mL)
